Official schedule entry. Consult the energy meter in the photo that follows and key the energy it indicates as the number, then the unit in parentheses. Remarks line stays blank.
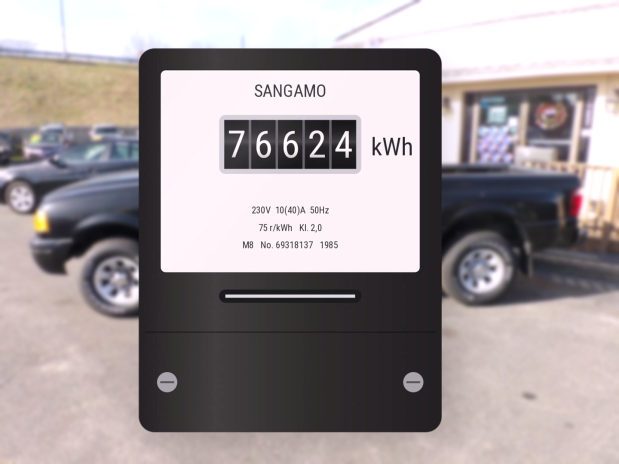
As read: 76624 (kWh)
